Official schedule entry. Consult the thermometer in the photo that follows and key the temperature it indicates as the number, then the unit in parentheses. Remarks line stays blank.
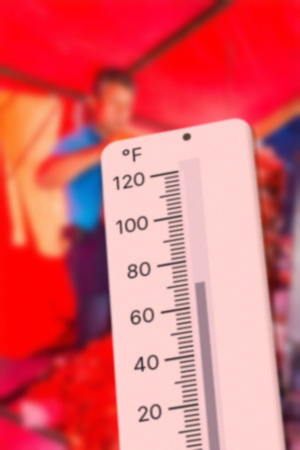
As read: 70 (°F)
